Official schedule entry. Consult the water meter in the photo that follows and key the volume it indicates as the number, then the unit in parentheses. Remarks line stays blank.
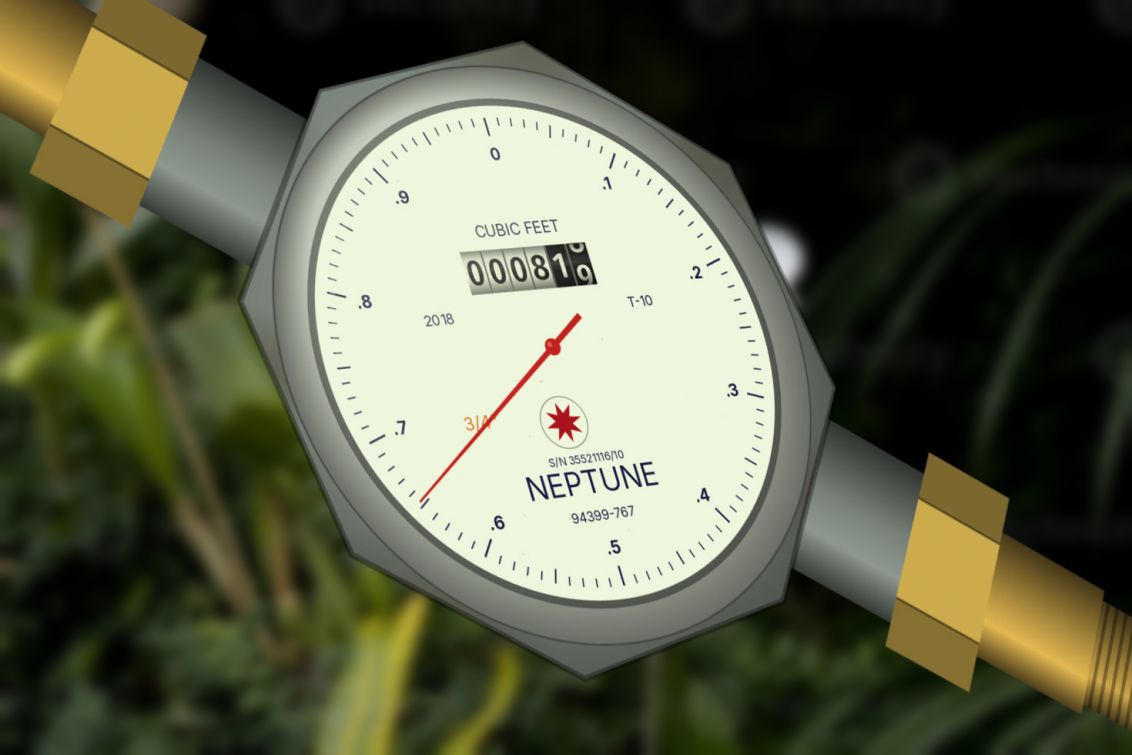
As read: 818.65 (ft³)
